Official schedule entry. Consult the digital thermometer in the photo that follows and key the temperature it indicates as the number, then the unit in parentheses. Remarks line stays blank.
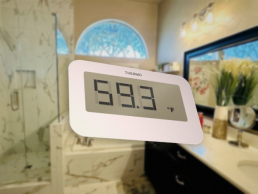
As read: 59.3 (°F)
